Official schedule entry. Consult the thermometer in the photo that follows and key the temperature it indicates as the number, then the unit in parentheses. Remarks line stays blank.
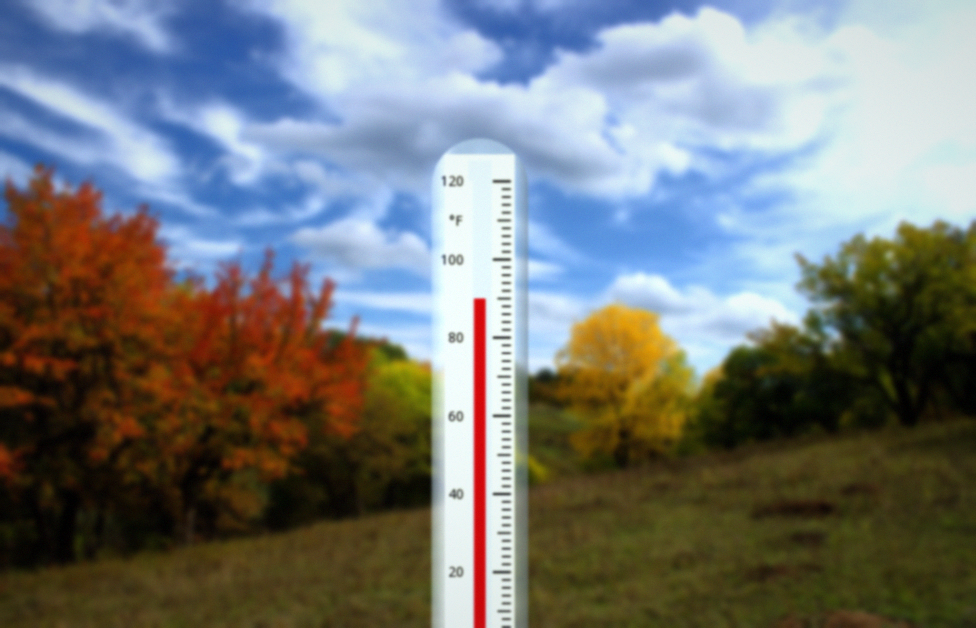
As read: 90 (°F)
